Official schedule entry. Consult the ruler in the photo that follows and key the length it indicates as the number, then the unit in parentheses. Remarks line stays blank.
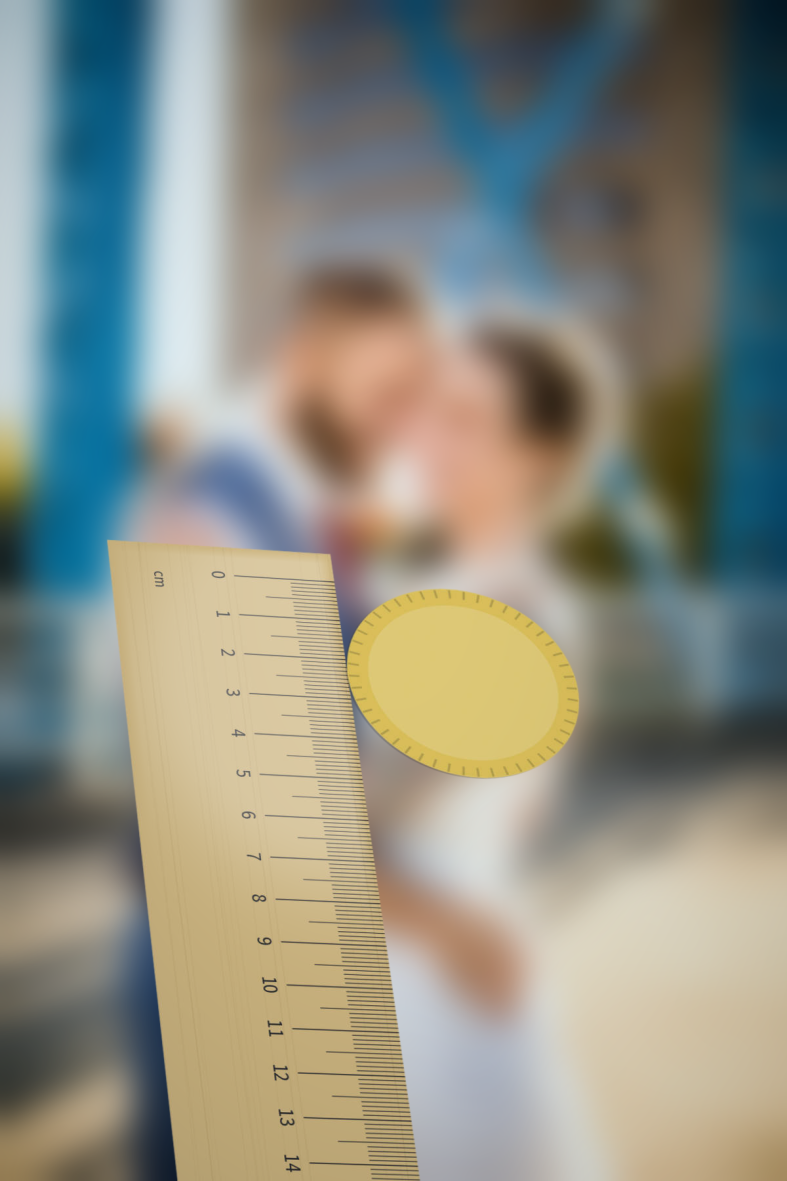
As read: 4.8 (cm)
